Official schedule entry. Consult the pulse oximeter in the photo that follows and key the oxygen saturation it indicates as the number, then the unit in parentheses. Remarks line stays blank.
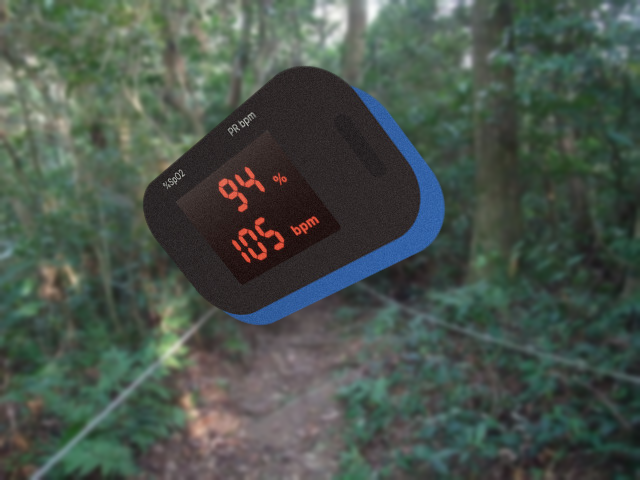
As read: 94 (%)
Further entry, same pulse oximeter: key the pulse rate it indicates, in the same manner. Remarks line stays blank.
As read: 105 (bpm)
